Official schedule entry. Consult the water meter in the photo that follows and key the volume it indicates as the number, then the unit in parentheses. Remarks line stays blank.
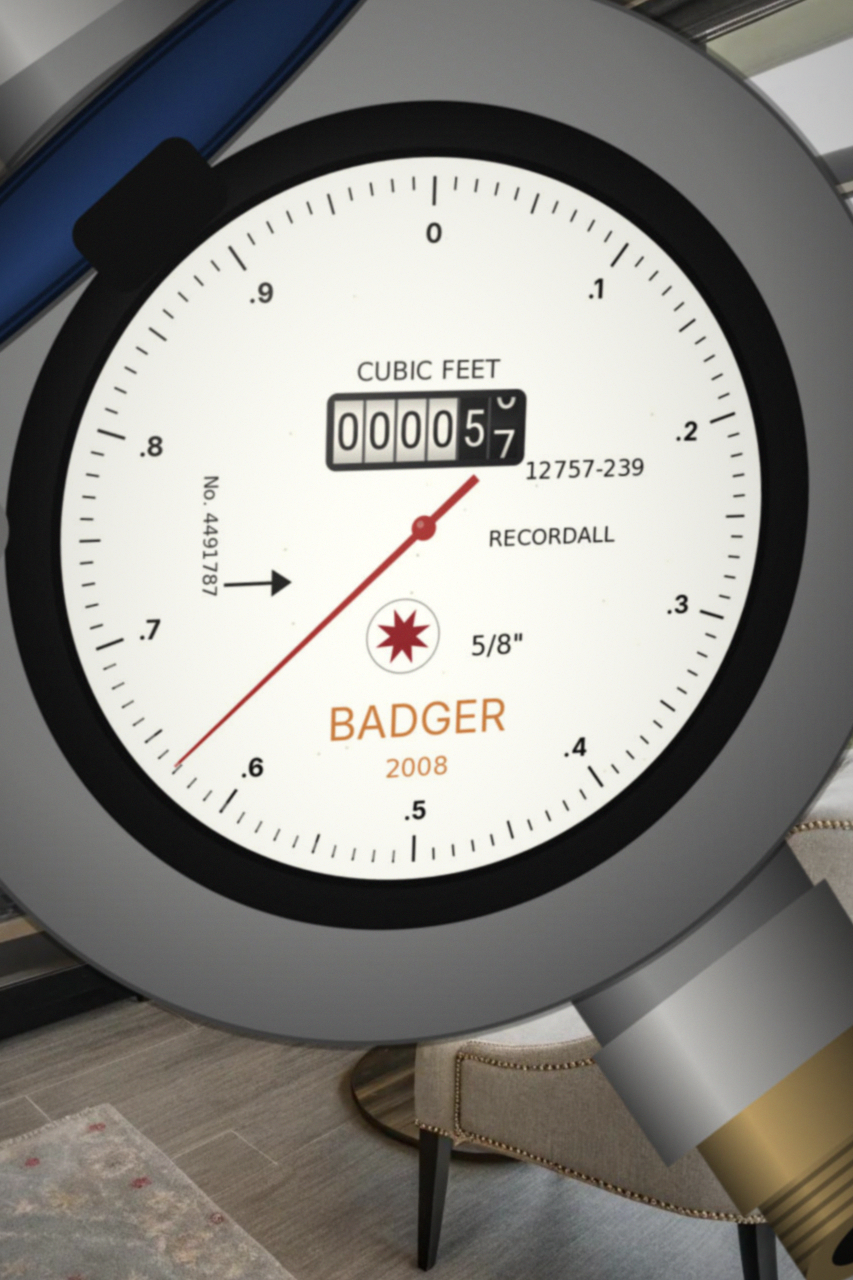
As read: 56.63 (ft³)
